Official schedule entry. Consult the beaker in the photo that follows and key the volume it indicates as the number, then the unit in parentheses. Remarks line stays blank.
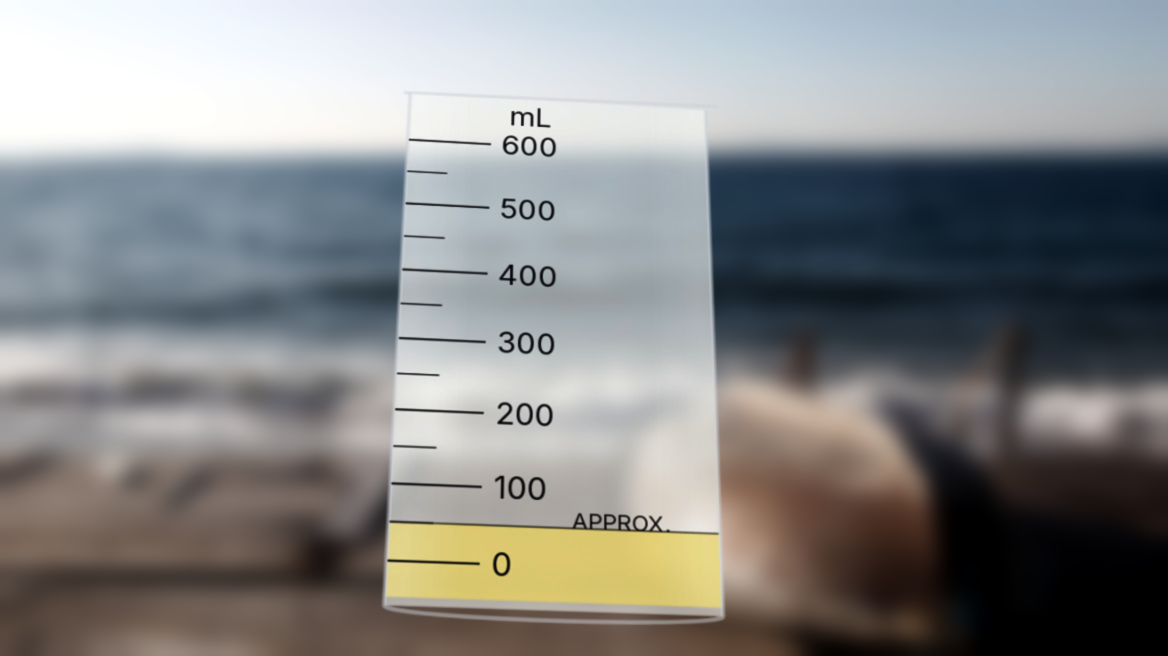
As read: 50 (mL)
